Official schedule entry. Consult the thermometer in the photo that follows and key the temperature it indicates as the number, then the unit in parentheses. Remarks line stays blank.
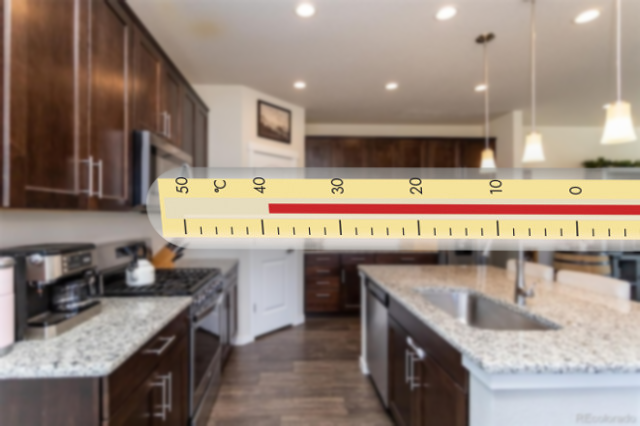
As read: 39 (°C)
